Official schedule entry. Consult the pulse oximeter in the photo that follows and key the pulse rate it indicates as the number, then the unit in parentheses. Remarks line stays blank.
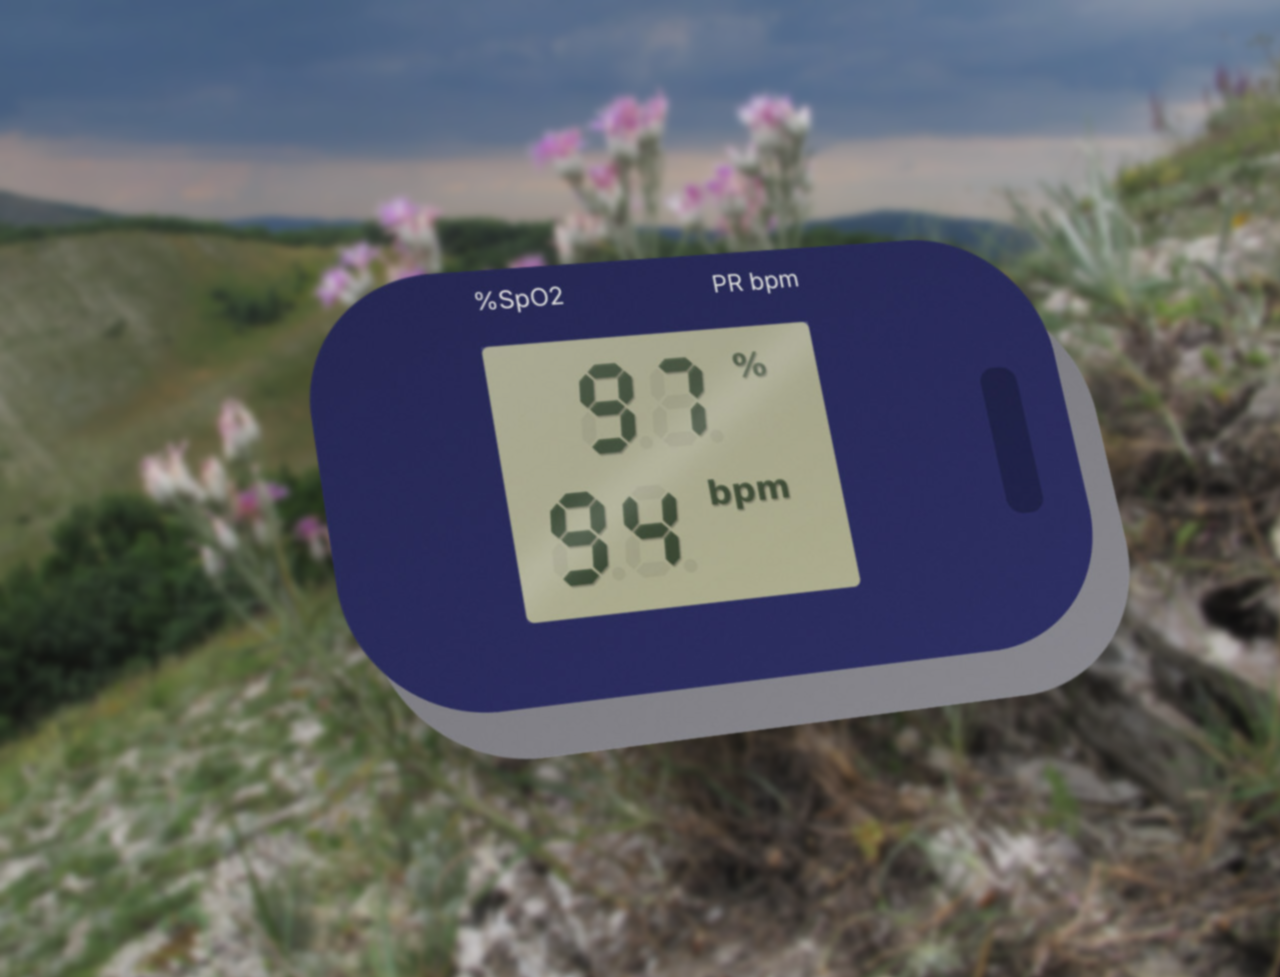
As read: 94 (bpm)
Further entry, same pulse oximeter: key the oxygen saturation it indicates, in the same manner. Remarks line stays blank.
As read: 97 (%)
